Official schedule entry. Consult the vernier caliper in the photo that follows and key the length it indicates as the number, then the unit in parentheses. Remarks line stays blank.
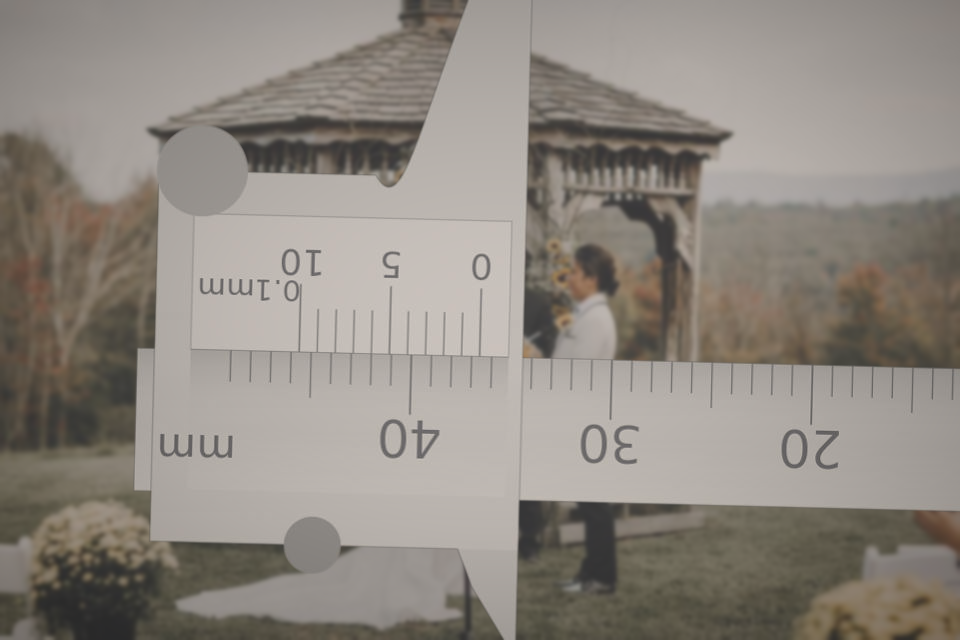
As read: 36.6 (mm)
